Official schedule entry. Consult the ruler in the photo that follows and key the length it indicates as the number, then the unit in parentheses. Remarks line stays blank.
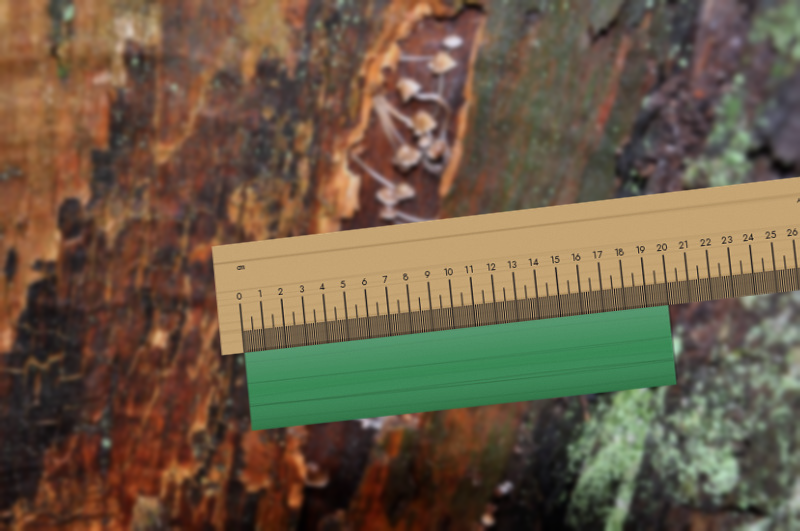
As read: 20 (cm)
